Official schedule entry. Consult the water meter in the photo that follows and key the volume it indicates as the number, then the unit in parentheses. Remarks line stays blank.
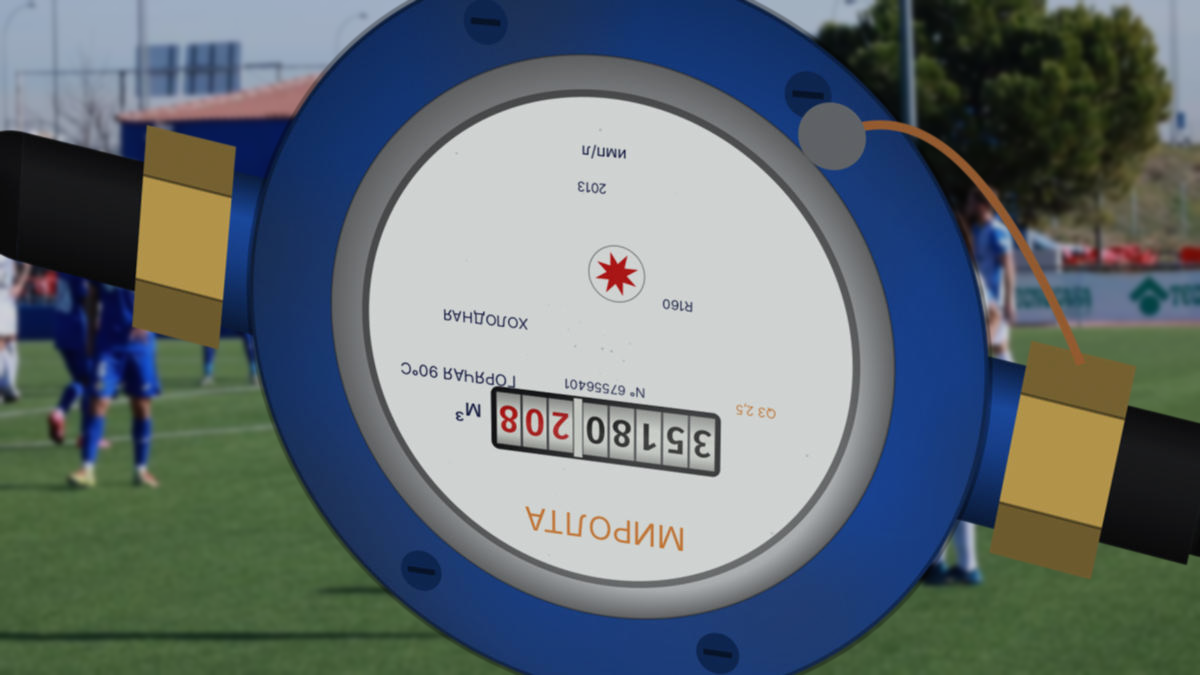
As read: 35180.208 (m³)
